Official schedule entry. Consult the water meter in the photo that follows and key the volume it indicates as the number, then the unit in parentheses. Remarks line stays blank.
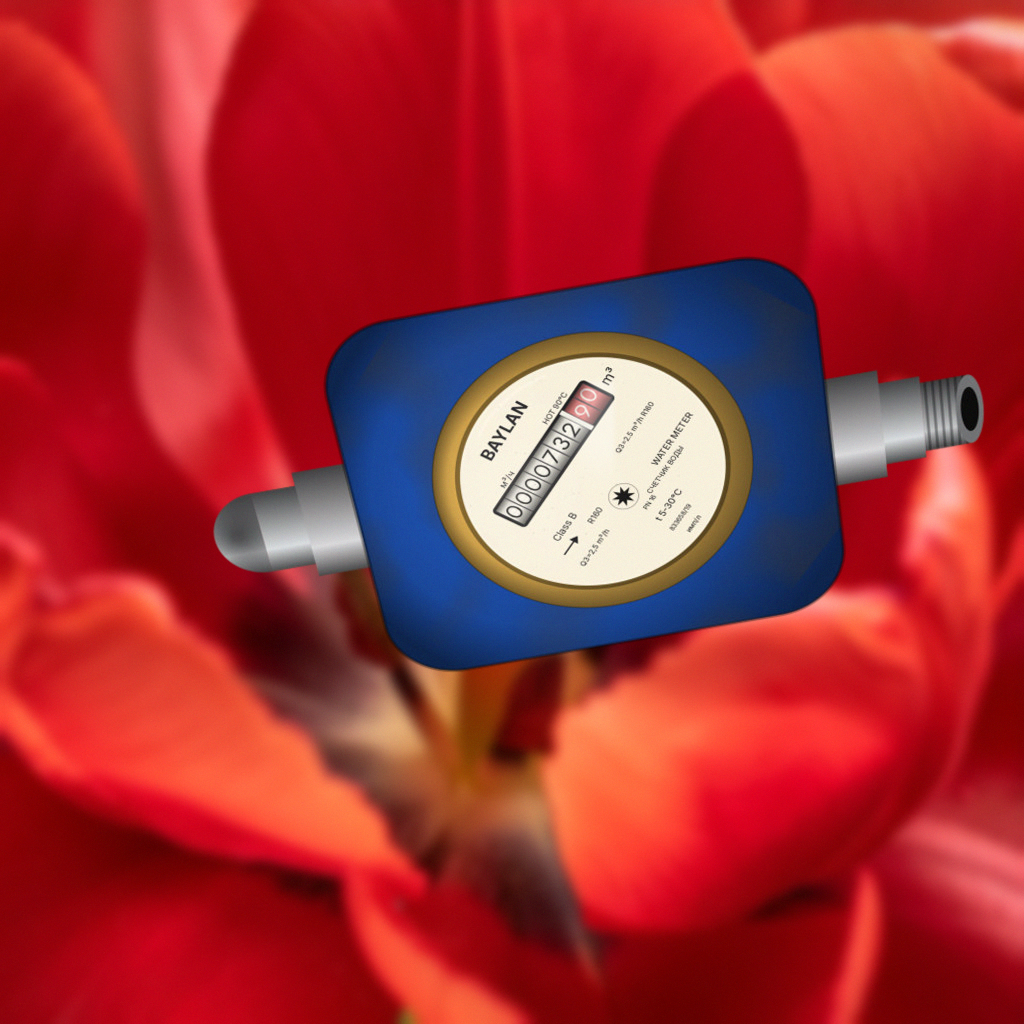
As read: 732.90 (m³)
